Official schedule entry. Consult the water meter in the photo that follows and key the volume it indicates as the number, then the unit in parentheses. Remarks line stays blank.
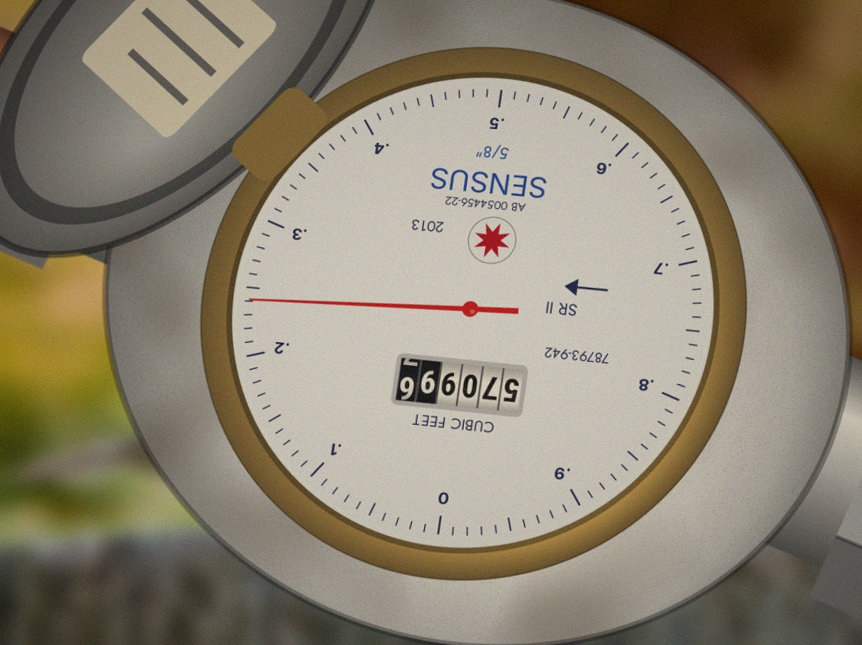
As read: 570996.24 (ft³)
